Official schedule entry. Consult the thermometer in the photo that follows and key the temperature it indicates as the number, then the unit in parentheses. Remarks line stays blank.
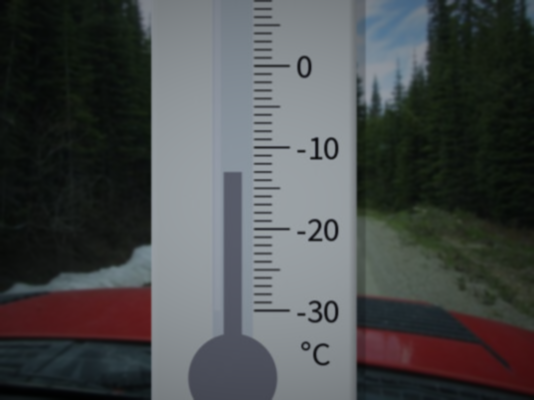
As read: -13 (°C)
